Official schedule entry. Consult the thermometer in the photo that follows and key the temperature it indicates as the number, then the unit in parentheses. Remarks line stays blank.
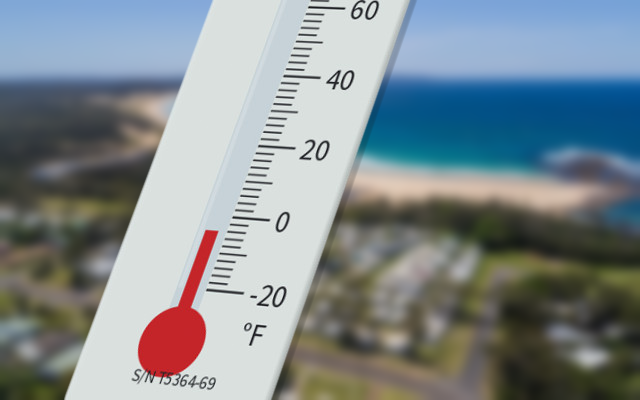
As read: -4 (°F)
